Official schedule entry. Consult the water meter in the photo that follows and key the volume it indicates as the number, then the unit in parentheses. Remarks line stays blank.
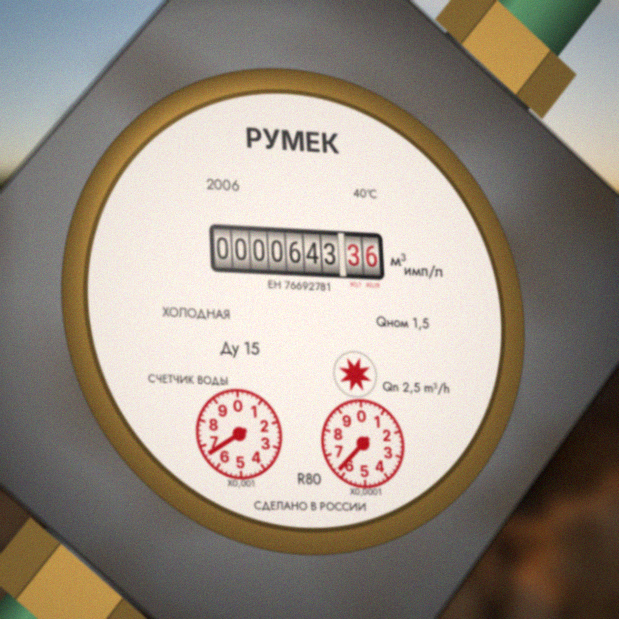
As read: 643.3666 (m³)
